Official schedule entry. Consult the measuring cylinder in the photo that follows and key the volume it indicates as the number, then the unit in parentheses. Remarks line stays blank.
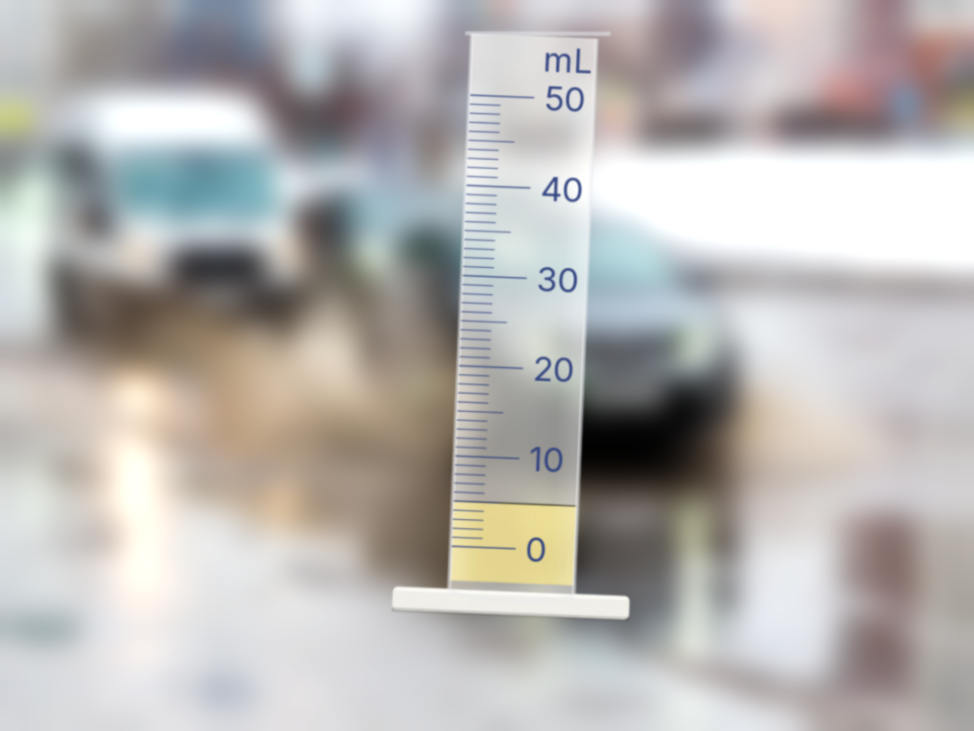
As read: 5 (mL)
